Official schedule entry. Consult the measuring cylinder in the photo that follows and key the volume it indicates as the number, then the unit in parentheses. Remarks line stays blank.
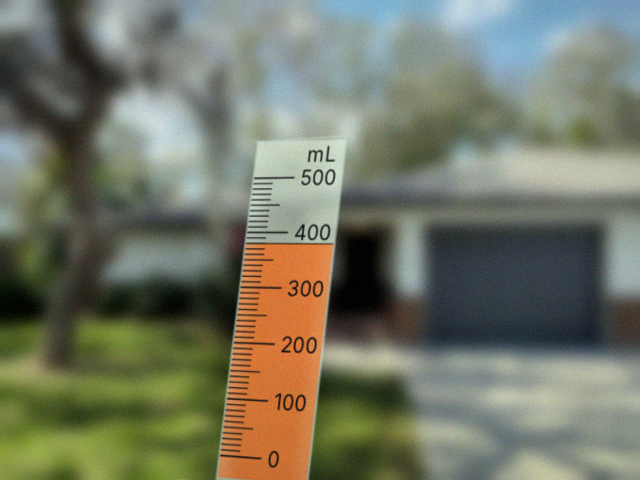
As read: 380 (mL)
